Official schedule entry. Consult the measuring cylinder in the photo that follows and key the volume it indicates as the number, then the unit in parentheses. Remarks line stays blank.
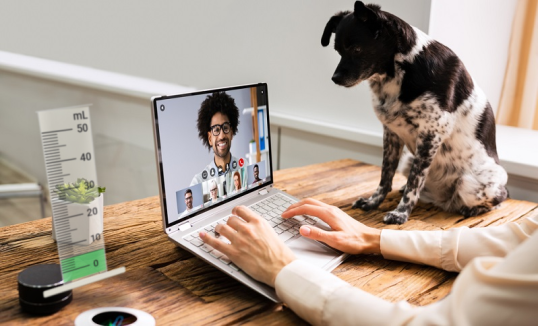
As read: 5 (mL)
